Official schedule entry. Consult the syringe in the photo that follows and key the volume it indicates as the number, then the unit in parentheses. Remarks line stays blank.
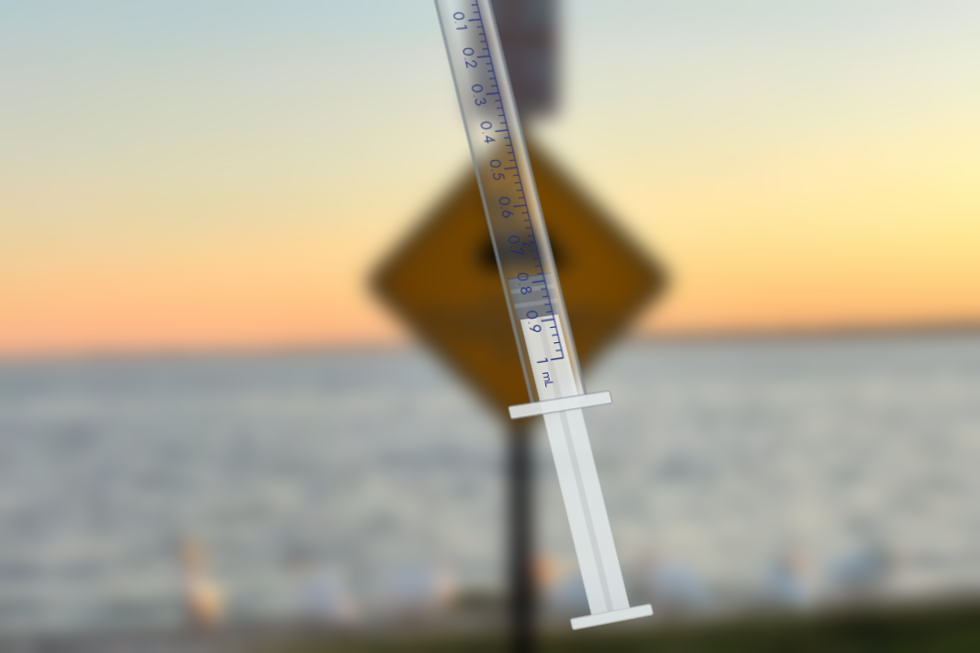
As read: 0.78 (mL)
